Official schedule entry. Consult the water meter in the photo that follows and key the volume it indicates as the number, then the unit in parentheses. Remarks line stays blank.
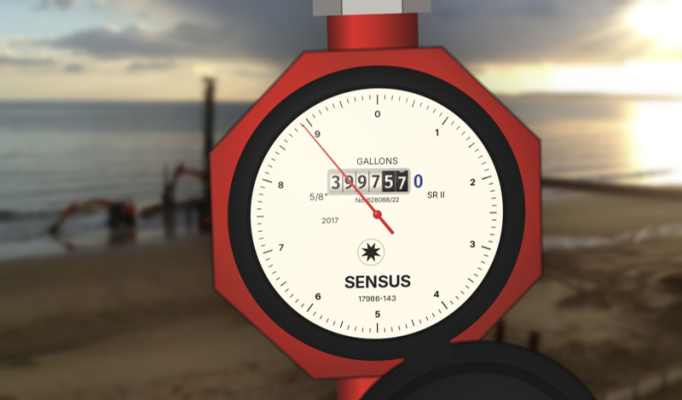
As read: 3997568.9 (gal)
